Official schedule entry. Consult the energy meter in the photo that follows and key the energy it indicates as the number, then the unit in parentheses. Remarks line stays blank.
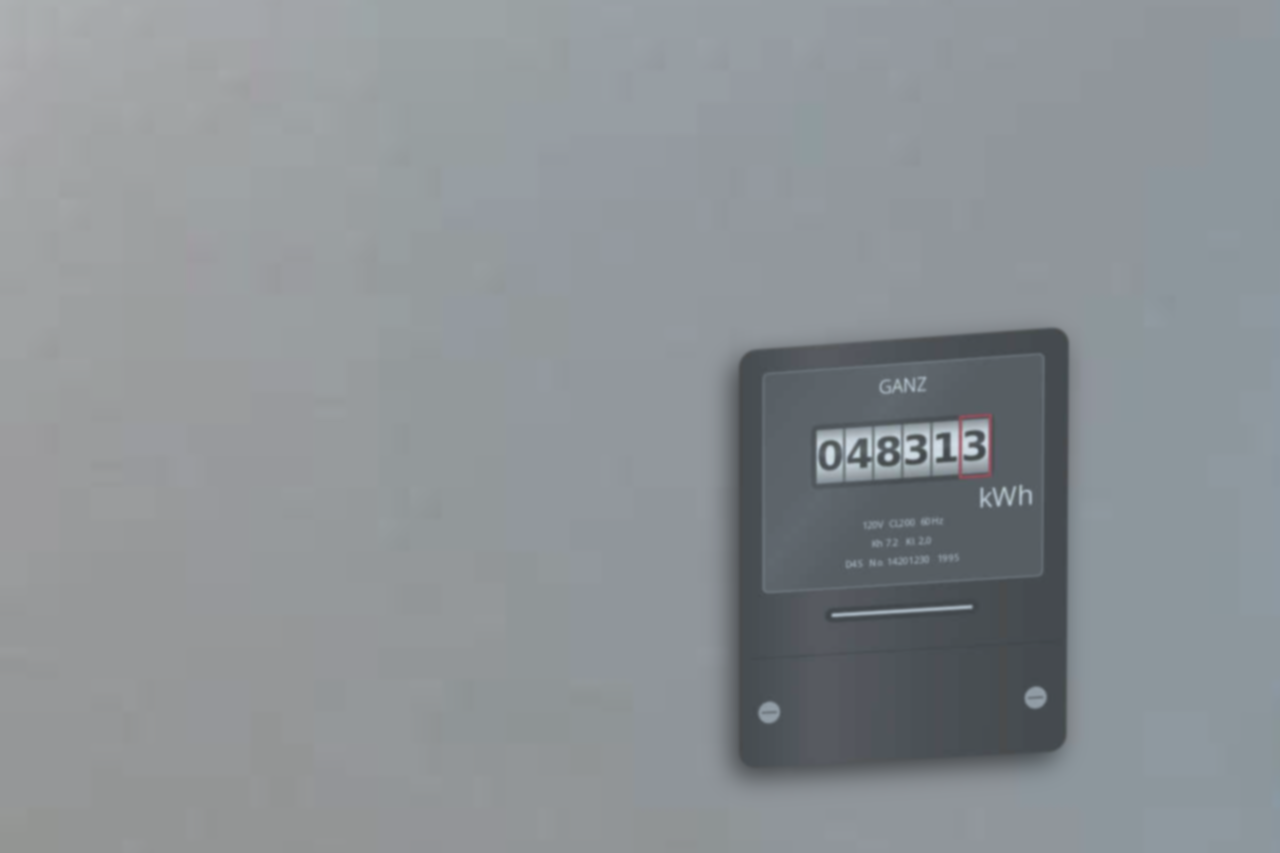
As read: 4831.3 (kWh)
